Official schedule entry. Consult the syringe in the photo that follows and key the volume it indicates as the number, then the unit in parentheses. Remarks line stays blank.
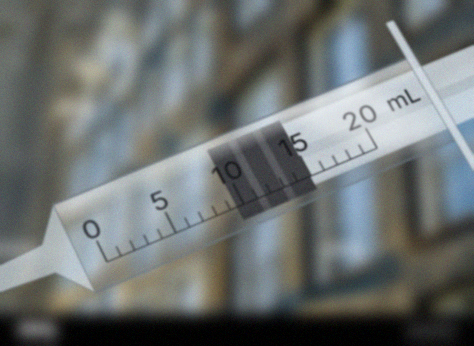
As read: 9.5 (mL)
